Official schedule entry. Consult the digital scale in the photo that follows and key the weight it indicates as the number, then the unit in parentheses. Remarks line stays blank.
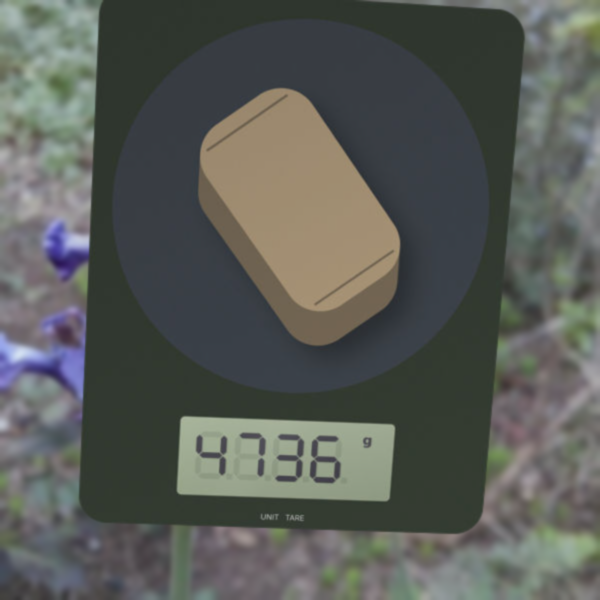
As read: 4736 (g)
